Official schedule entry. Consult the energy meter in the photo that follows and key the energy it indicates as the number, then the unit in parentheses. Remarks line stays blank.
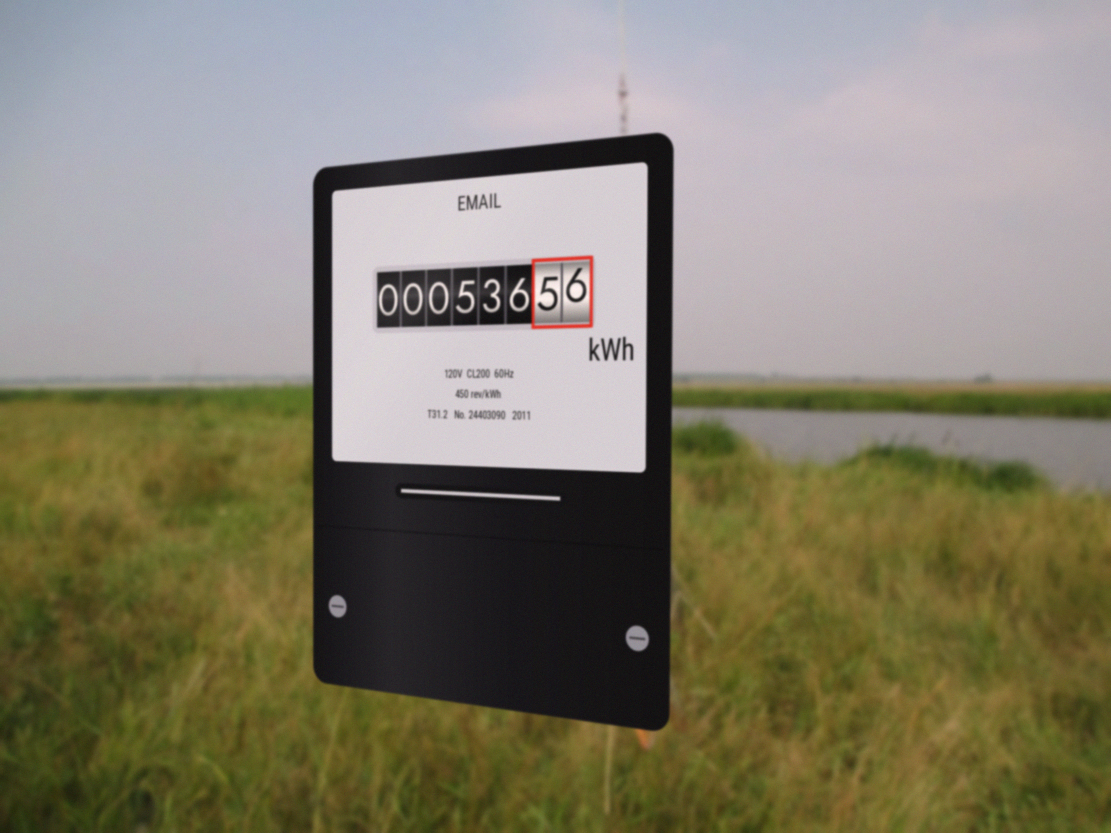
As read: 536.56 (kWh)
